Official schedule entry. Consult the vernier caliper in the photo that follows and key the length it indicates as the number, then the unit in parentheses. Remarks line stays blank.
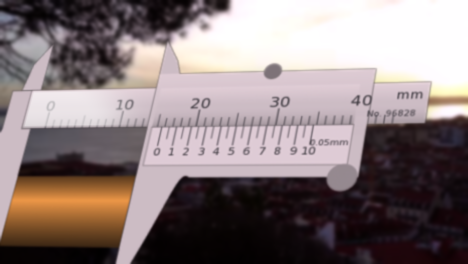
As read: 15.6 (mm)
